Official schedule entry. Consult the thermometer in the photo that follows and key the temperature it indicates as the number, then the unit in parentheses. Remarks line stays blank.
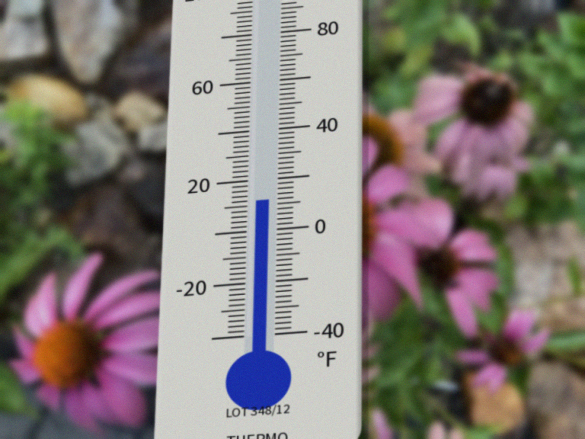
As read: 12 (°F)
